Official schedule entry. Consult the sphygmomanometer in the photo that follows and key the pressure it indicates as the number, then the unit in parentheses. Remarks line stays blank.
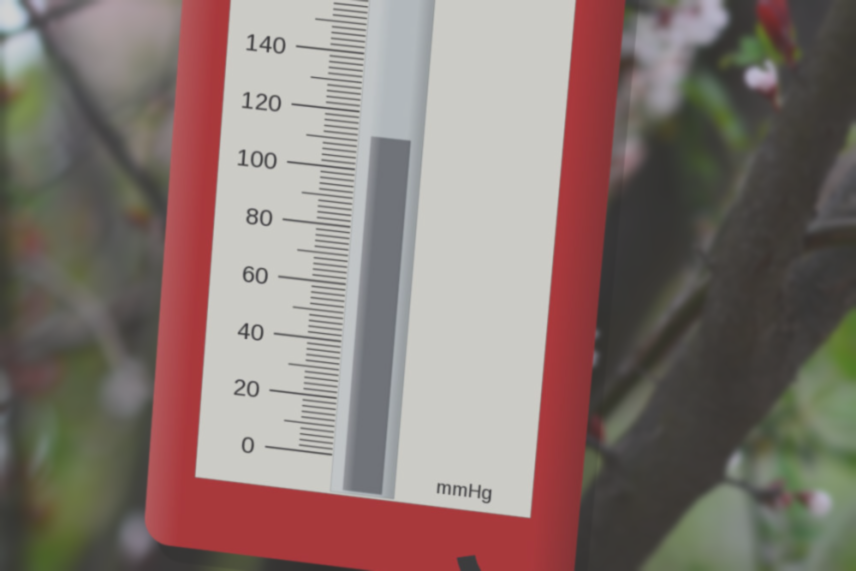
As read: 112 (mmHg)
